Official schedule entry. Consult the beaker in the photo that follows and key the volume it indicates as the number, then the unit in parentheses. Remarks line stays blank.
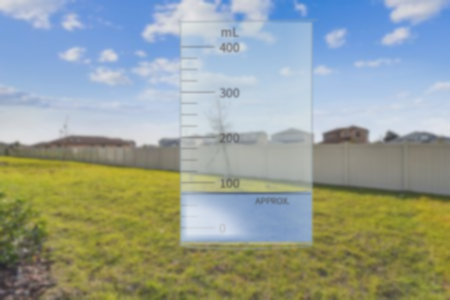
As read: 75 (mL)
